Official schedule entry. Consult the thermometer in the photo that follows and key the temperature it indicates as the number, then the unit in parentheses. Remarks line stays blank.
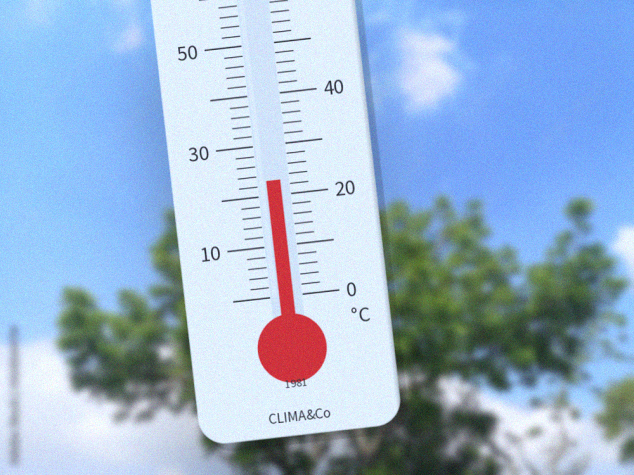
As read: 23 (°C)
